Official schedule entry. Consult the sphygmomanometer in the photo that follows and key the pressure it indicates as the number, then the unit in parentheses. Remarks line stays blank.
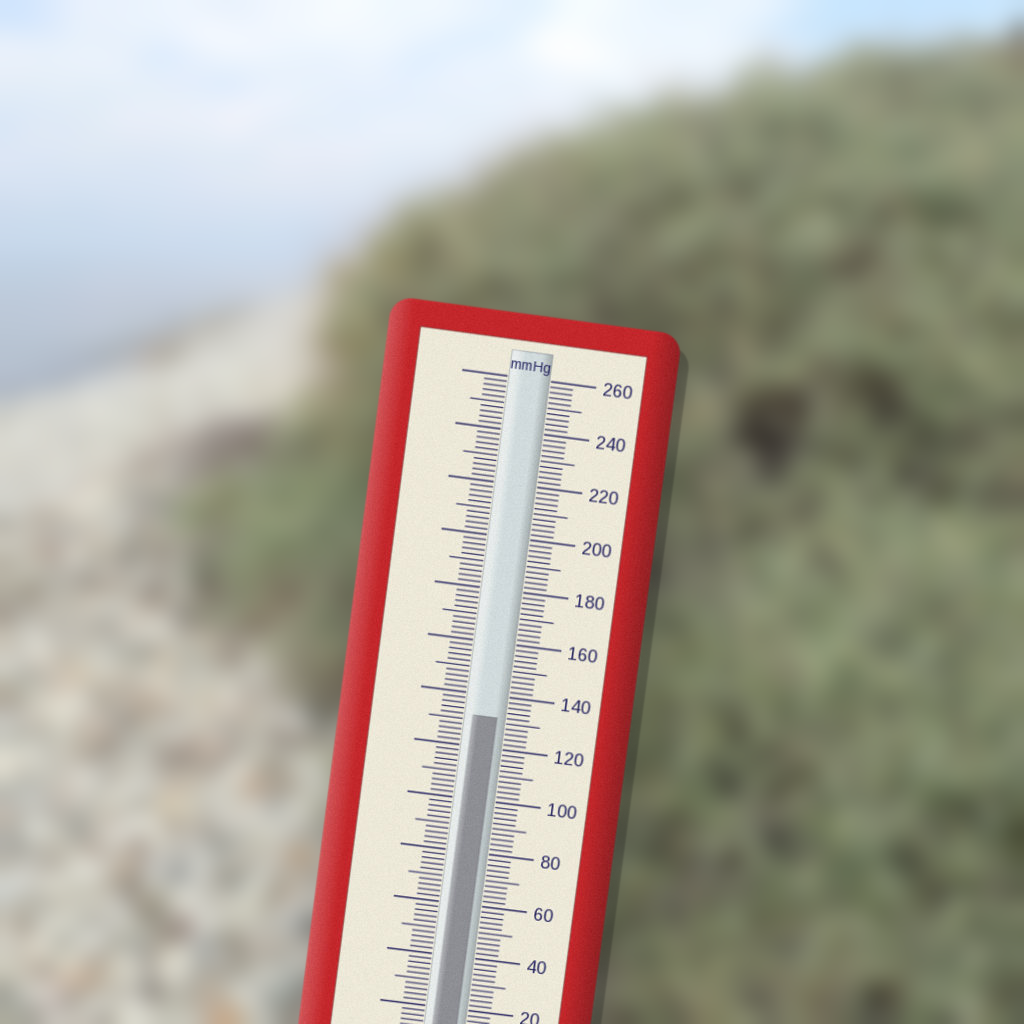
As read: 132 (mmHg)
